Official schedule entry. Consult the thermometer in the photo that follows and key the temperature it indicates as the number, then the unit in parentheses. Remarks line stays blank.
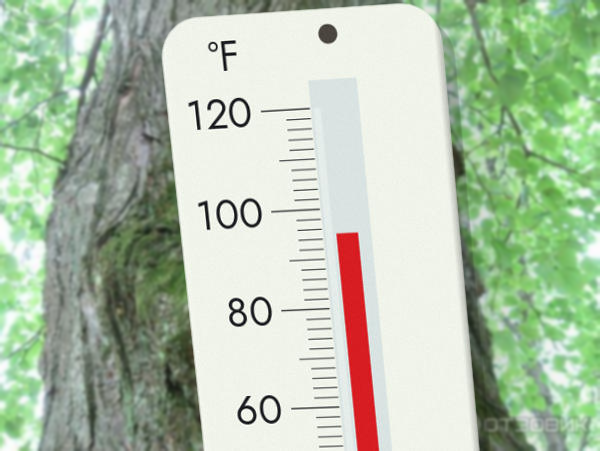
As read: 95 (°F)
